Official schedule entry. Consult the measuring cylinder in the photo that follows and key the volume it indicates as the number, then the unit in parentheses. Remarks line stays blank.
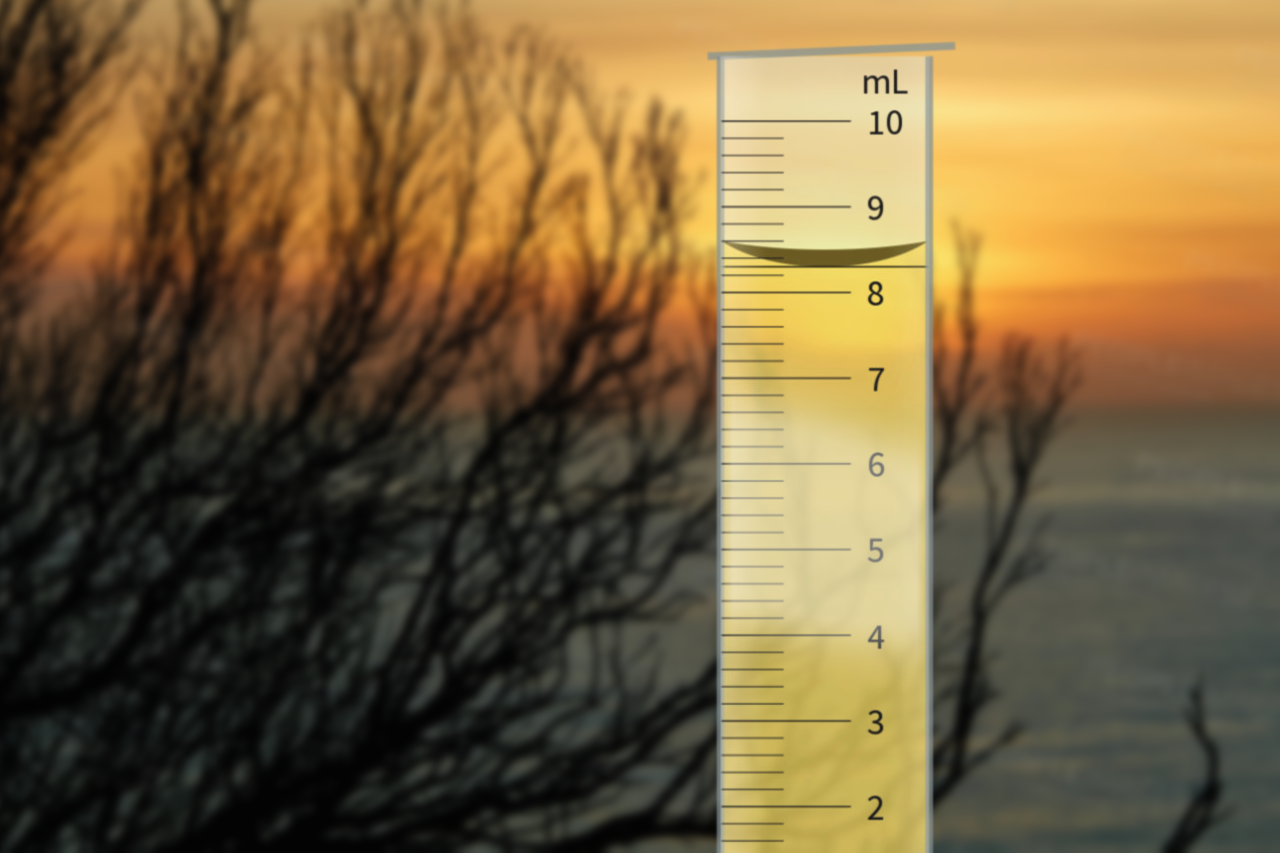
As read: 8.3 (mL)
